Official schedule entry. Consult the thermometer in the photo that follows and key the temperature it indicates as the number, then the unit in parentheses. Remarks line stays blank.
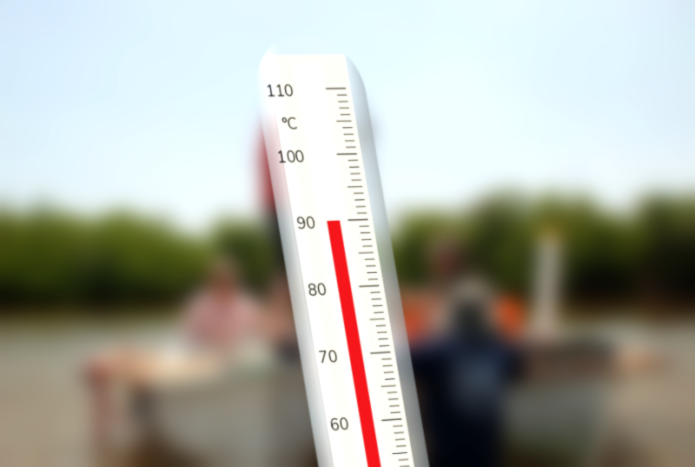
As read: 90 (°C)
